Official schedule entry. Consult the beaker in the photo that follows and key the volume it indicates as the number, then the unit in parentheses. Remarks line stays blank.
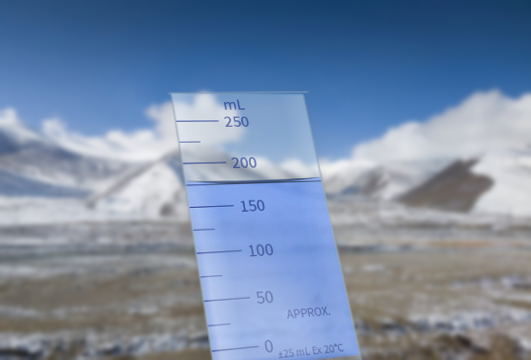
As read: 175 (mL)
